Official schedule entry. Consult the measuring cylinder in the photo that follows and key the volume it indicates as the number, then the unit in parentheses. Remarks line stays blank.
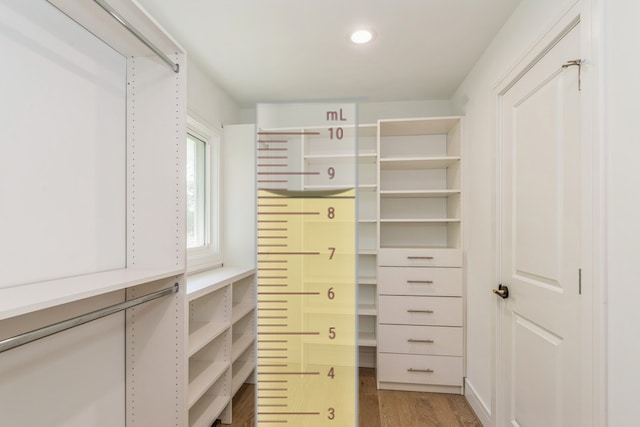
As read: 8.4 (mL)
